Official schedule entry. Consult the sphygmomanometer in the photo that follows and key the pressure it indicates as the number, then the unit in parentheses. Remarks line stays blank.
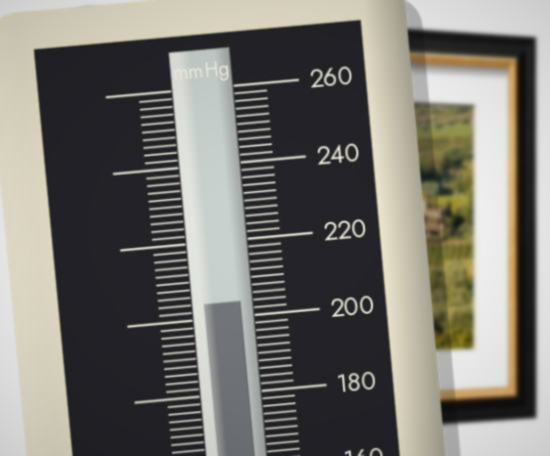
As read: 204 (mmHg)
